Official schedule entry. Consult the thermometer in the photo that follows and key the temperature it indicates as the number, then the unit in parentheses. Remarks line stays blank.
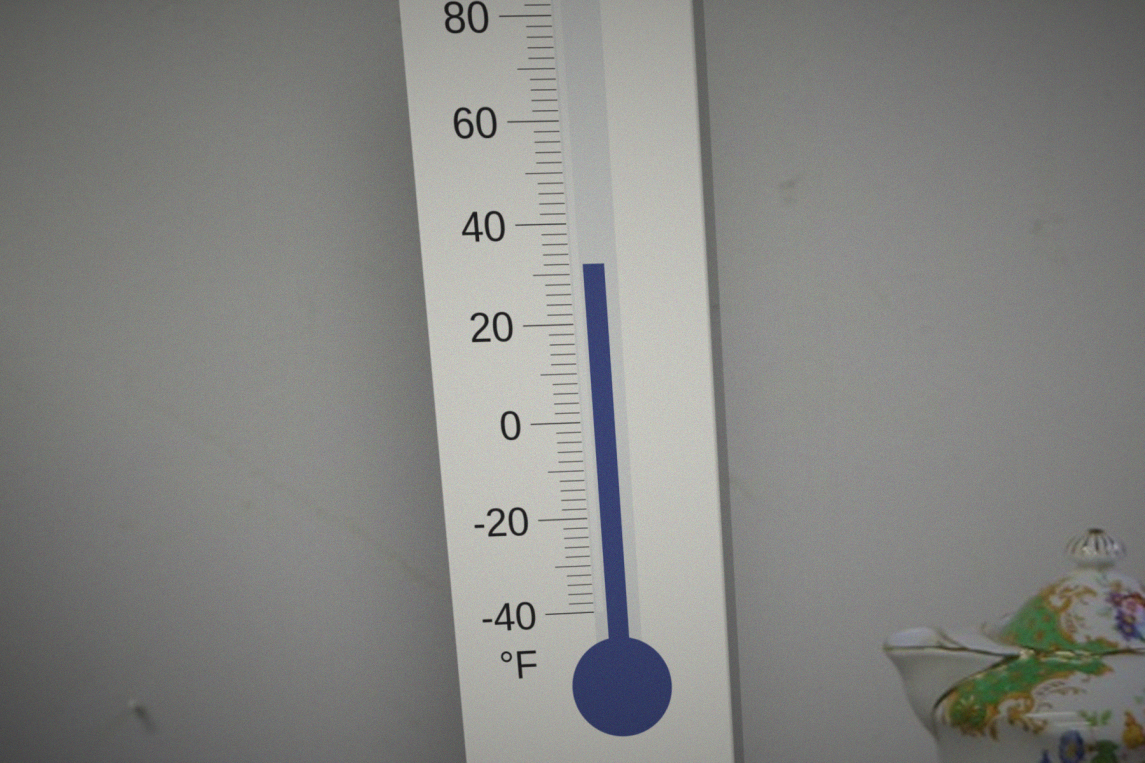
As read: 32 (°F)
